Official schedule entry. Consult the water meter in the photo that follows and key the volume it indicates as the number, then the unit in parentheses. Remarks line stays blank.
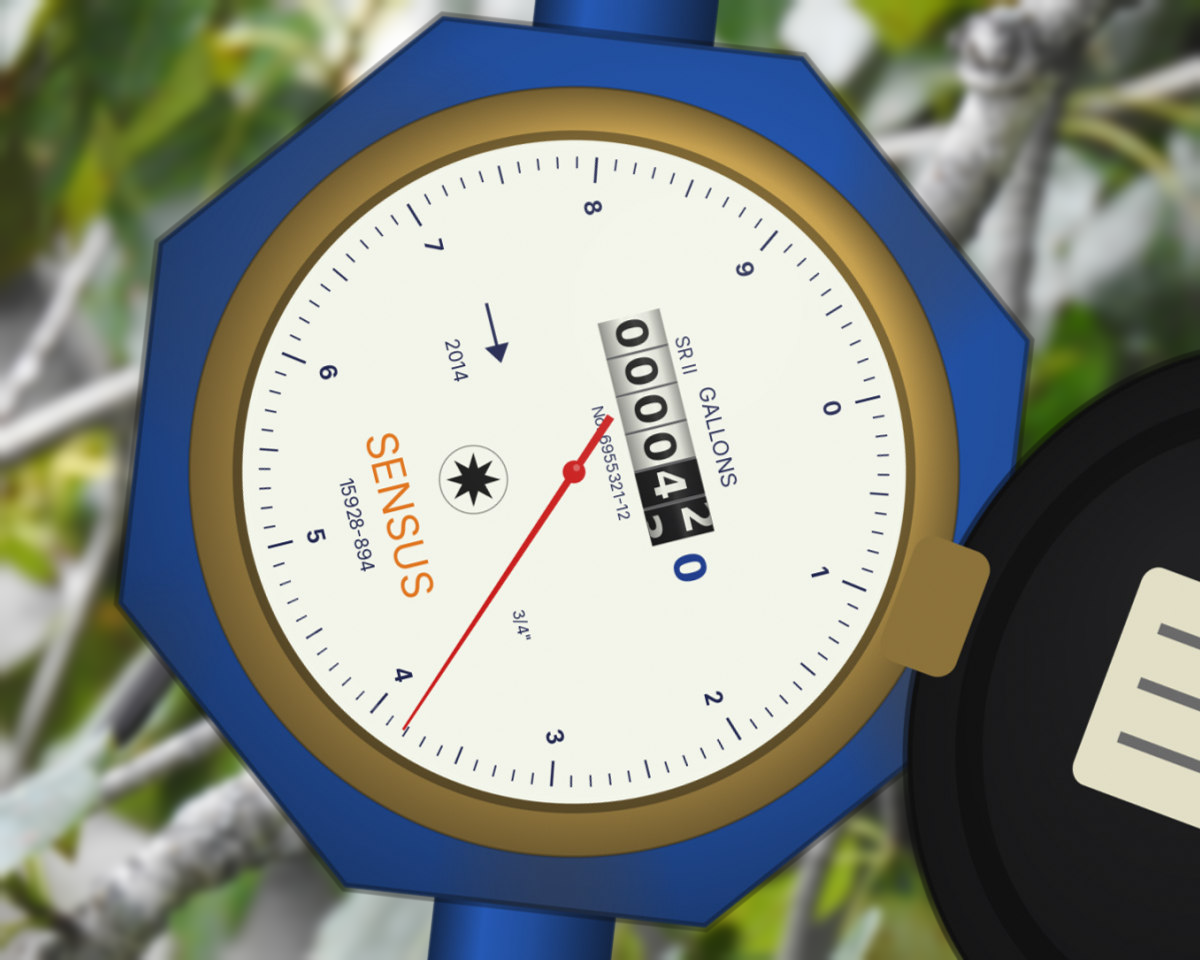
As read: 423.8 (gal)
